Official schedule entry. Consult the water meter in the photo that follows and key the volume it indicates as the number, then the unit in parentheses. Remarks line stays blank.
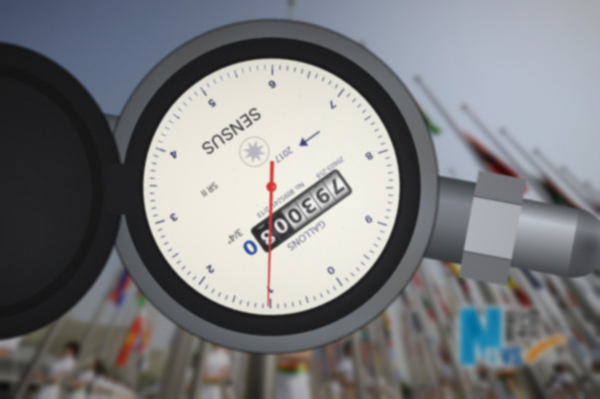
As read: 7930081.0 (gal)
